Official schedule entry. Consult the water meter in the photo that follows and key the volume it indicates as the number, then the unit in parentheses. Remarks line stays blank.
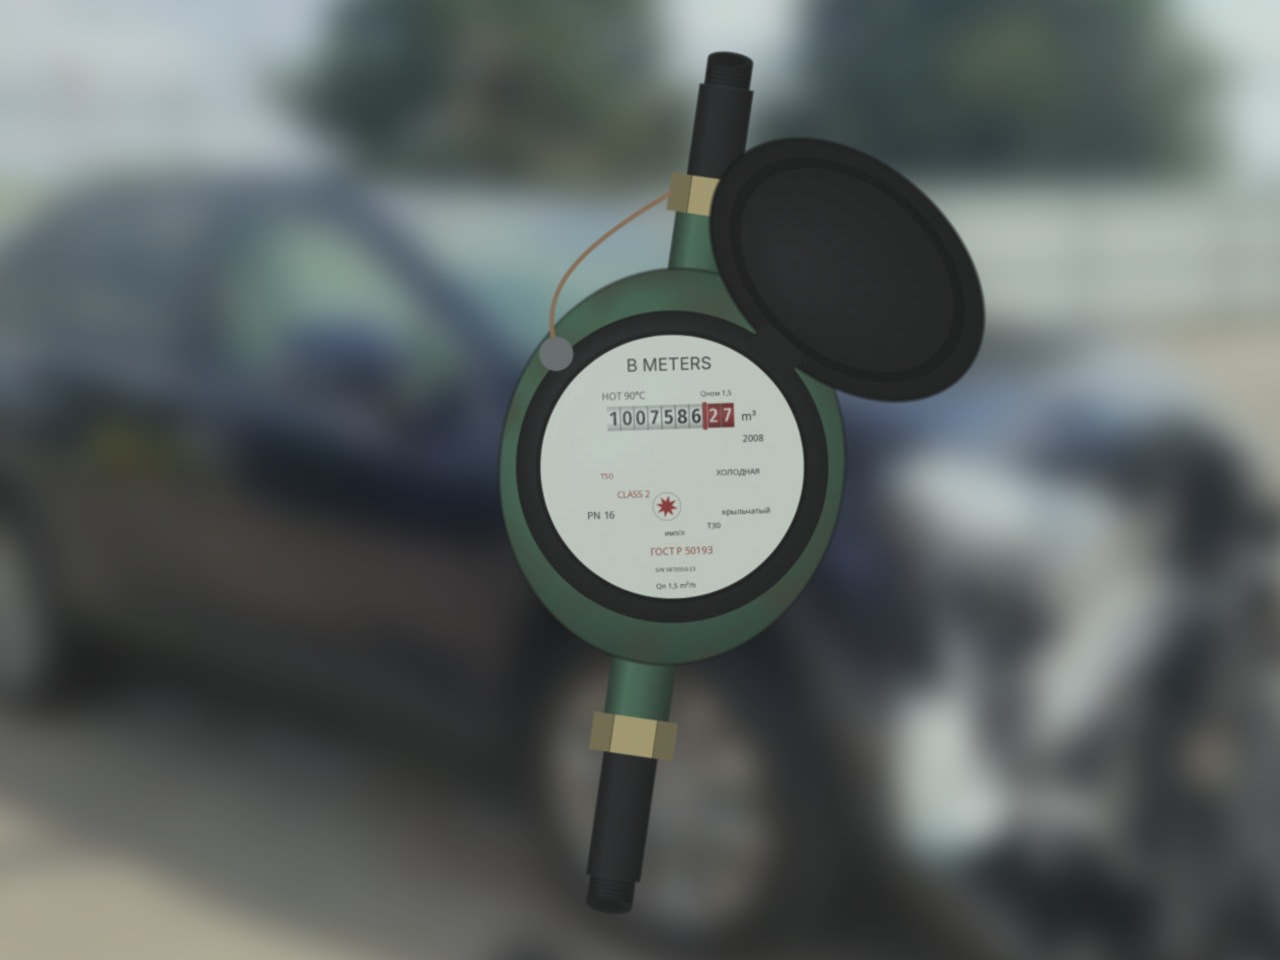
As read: 1007586.27 (m³)
